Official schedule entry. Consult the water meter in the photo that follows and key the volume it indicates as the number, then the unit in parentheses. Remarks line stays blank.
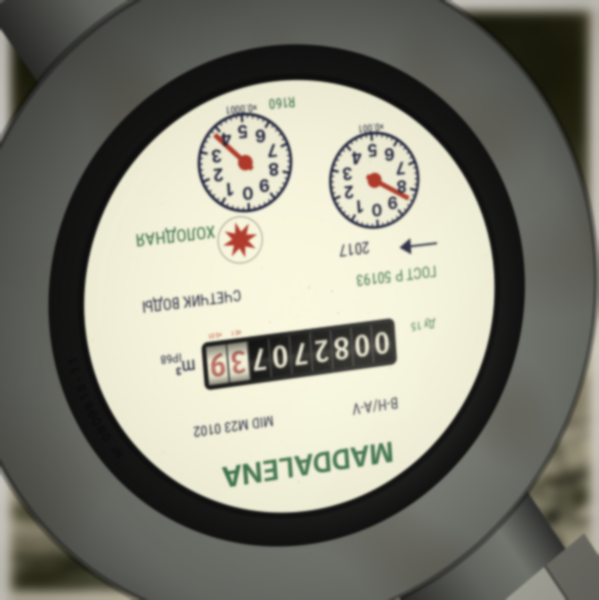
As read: 82707.3983 (m³)
